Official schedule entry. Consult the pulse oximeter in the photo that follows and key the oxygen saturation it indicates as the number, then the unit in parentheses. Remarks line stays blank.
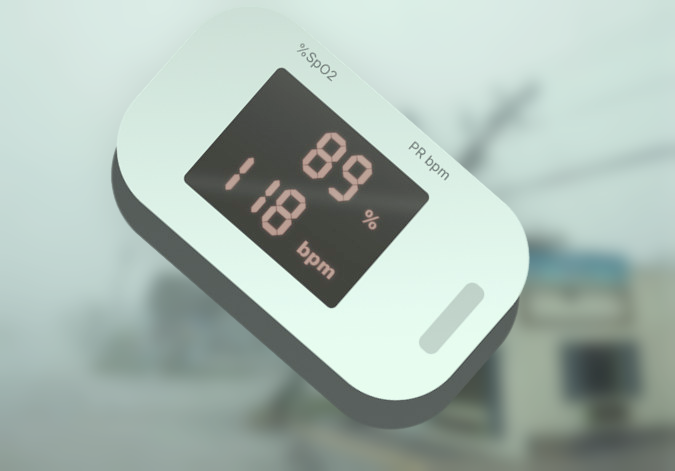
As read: 89 (%)
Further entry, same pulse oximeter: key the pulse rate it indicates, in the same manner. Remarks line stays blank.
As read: 118 (bpm)
